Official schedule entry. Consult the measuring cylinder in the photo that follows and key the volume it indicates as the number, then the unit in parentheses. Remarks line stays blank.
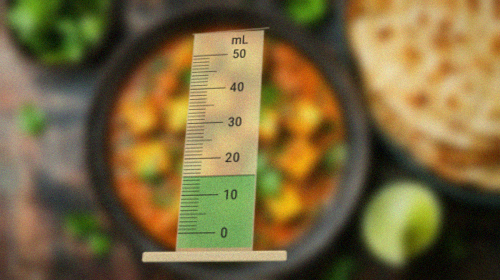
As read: 15 (mL)
